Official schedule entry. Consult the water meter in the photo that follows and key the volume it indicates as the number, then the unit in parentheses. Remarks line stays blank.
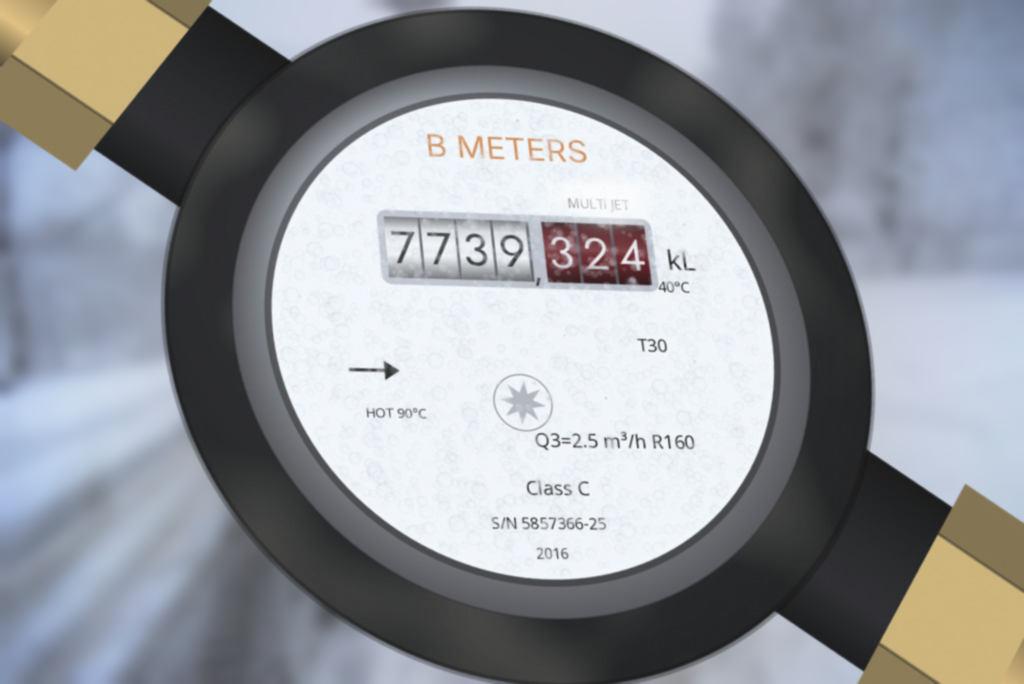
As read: 7739.324 (kL)
